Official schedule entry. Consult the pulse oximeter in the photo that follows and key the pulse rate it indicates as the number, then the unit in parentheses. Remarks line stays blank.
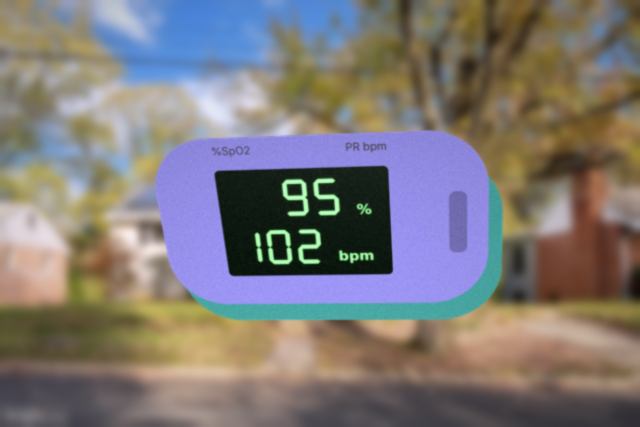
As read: 102 (bpm)
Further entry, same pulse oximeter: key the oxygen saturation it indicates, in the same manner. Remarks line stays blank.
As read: 95 (%)
